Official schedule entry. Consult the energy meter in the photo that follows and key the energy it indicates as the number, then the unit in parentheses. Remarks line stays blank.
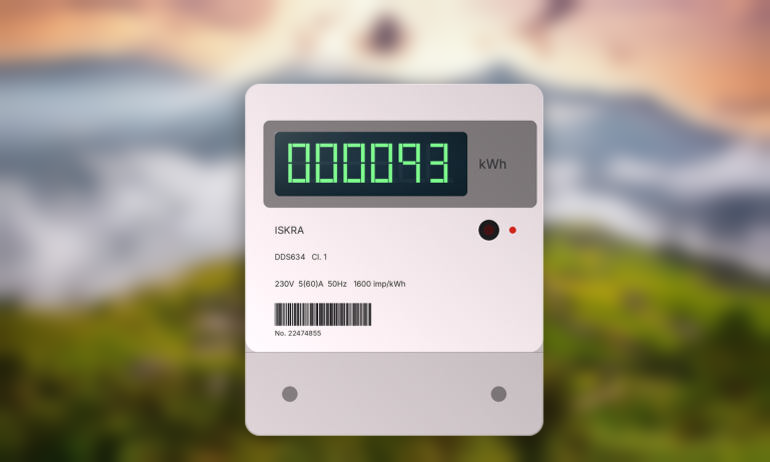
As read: 93 (kWh)
